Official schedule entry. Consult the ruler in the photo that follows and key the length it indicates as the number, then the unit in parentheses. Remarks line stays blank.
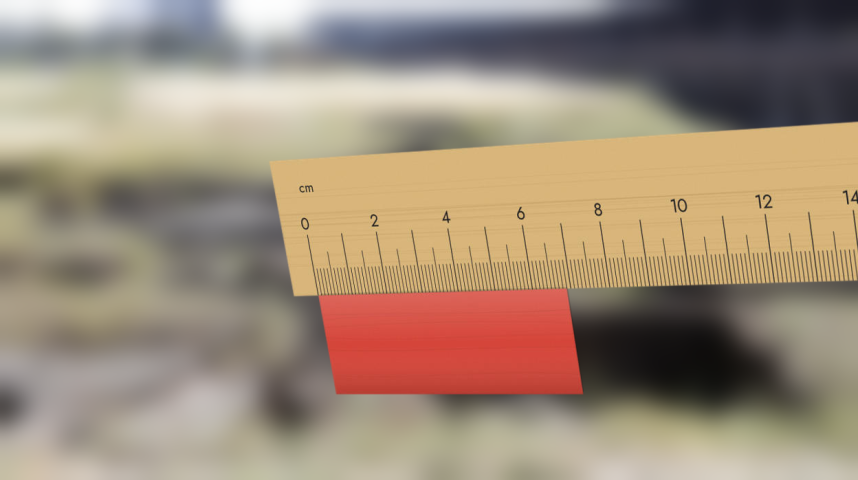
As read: 6.9 (cm)
